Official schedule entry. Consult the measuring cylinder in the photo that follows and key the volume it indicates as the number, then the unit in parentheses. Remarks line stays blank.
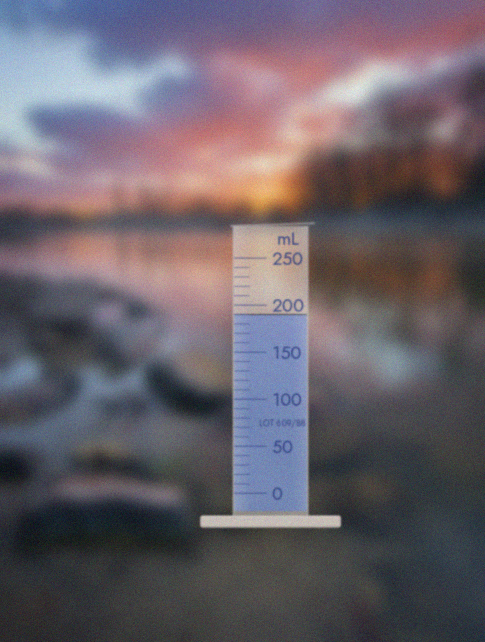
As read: 190 (mL)
